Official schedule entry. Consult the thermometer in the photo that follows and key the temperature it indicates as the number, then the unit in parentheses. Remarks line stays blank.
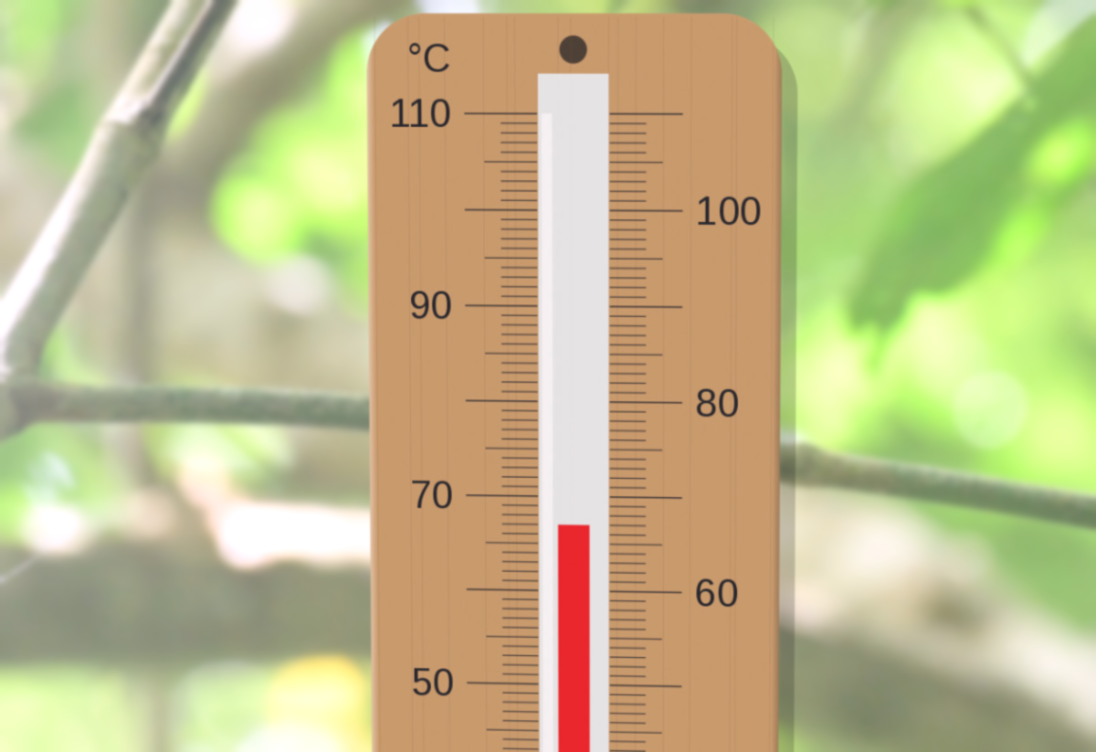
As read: 67 (°C)
